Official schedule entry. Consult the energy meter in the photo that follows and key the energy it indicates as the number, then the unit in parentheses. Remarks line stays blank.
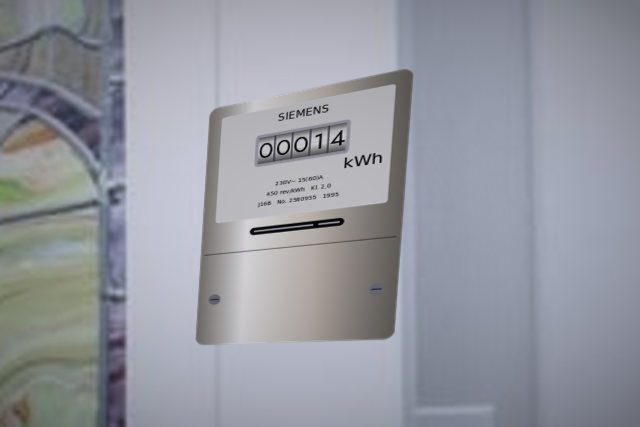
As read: 14 (kWh)
